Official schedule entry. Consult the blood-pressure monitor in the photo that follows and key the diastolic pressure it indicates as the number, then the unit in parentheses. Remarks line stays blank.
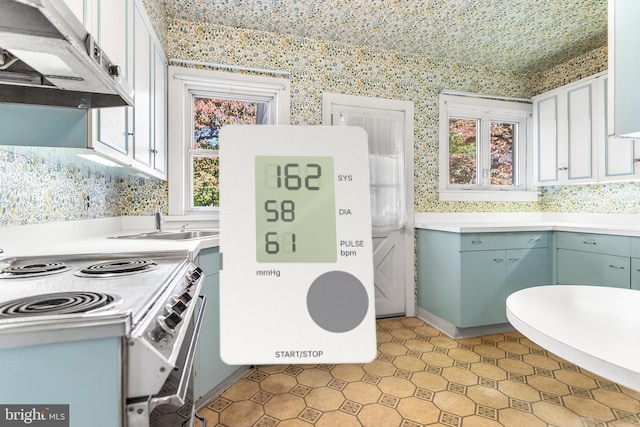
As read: 58 (mmHg)
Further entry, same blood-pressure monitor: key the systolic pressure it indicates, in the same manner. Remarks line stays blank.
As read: 162 (mmHg)
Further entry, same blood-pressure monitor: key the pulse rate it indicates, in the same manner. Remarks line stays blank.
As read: 61 (bpm)
